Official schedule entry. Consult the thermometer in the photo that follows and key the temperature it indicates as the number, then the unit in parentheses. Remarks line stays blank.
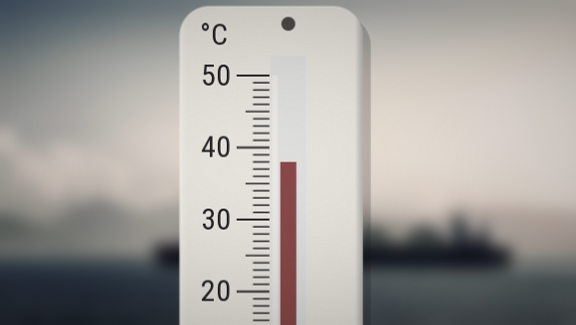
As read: 38 (°C)
